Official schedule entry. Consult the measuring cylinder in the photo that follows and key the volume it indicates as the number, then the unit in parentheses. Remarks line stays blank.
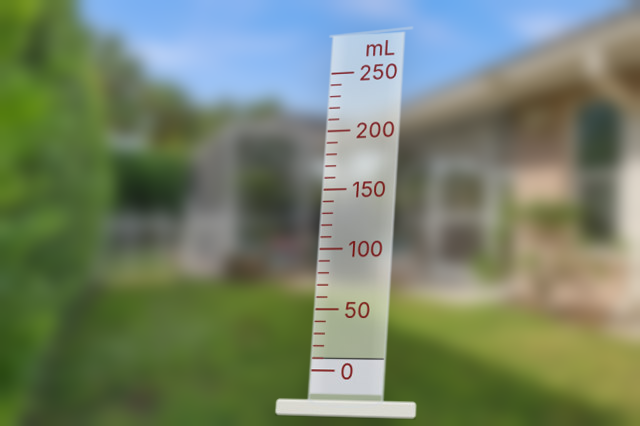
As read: 10 (mL)
